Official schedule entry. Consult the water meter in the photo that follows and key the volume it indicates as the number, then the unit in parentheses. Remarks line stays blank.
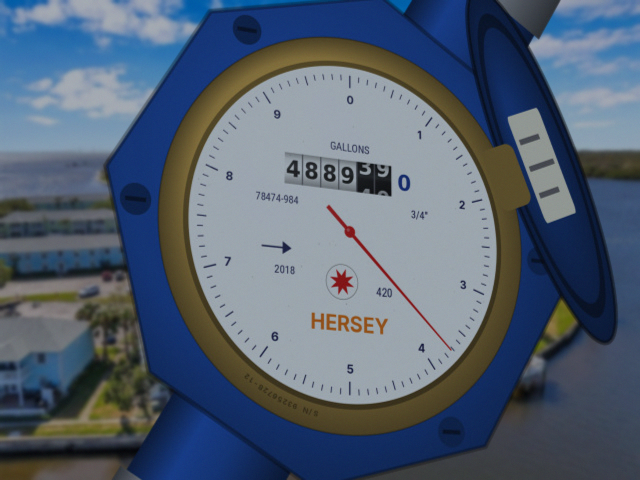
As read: 4889393.7 (gal)
